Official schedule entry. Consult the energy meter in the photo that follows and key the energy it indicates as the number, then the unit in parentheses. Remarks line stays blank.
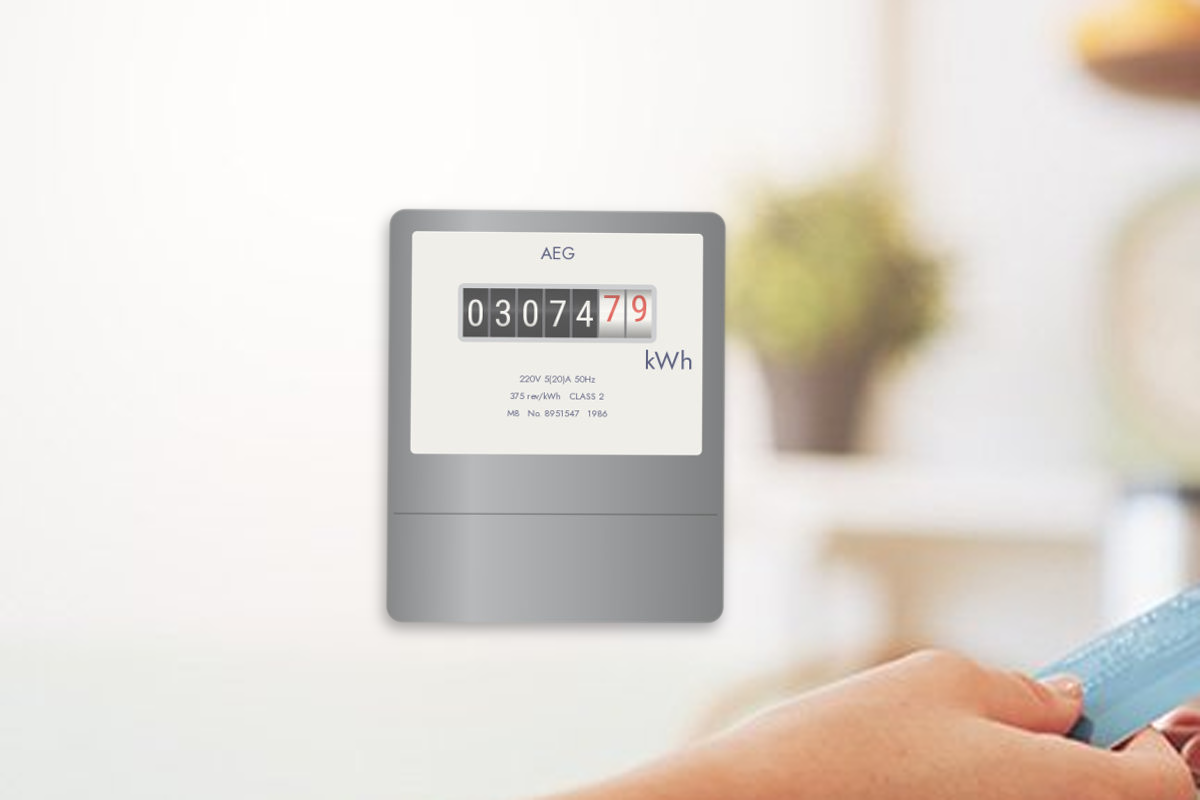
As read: 3074.79 (kWh)
